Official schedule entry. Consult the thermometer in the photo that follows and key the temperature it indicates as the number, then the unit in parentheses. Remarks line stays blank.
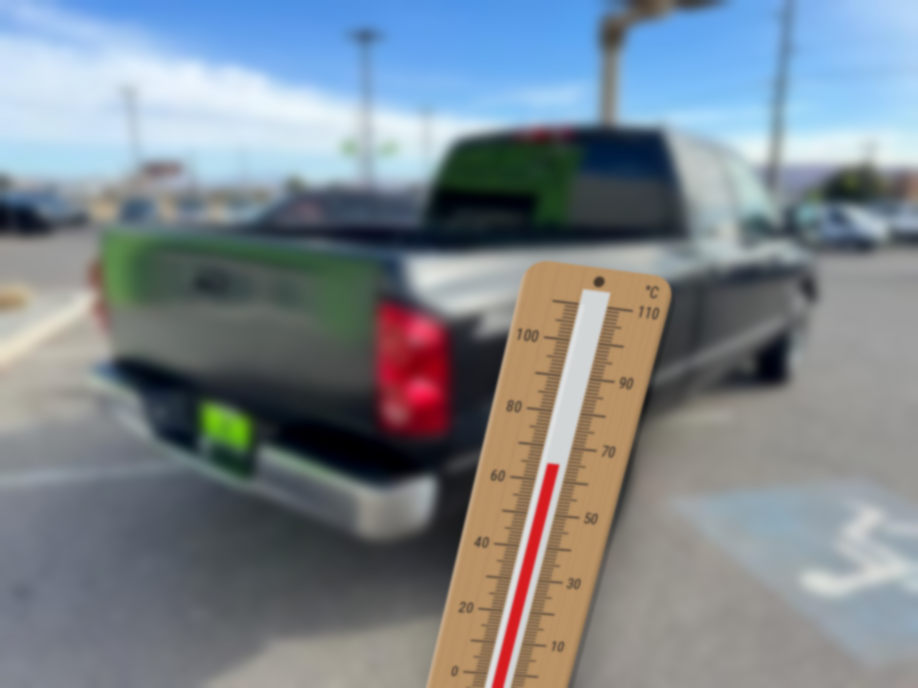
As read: 65 (°C)
